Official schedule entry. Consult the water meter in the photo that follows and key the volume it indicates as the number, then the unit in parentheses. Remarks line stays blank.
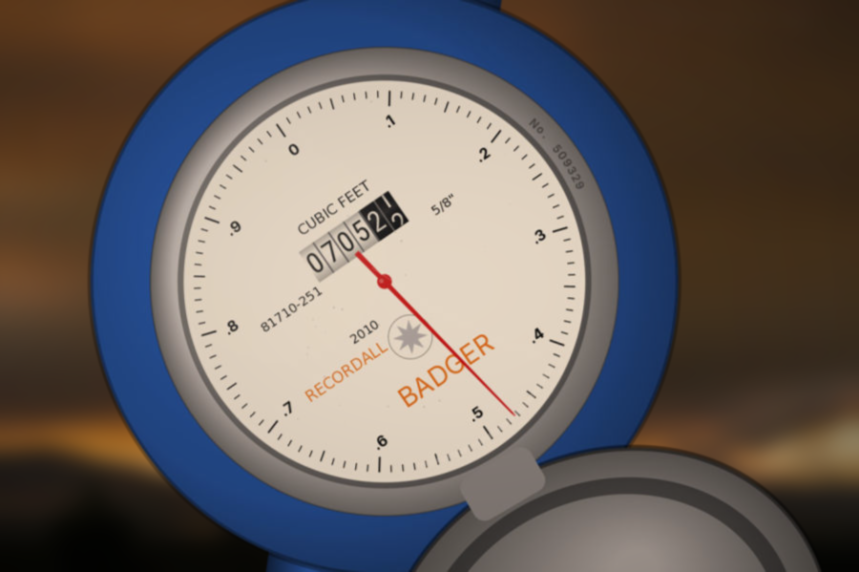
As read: 70521.47 (ft³)
